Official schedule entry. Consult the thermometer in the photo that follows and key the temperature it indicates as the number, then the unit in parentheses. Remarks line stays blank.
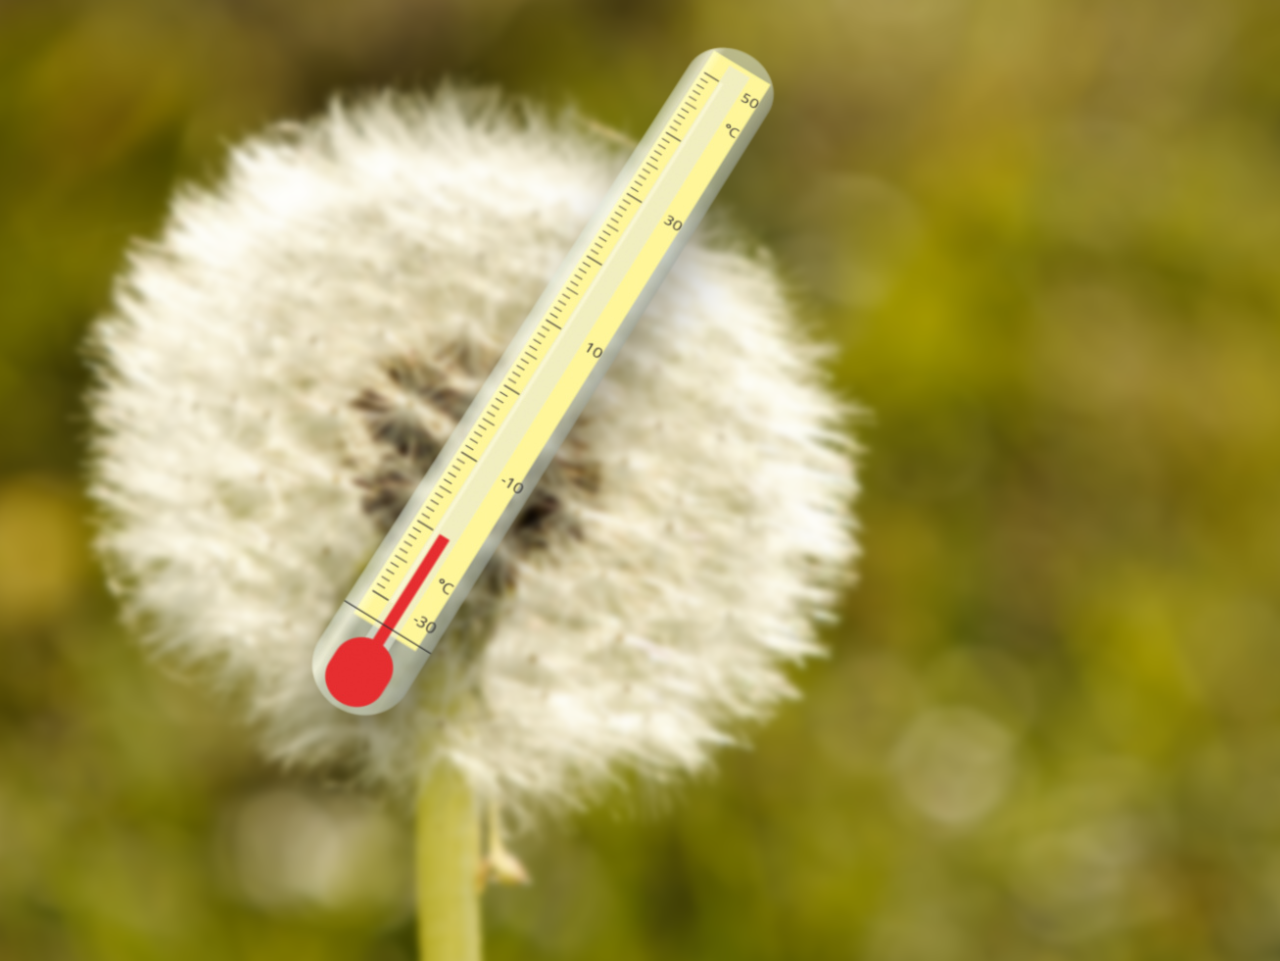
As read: -20 (°C)
